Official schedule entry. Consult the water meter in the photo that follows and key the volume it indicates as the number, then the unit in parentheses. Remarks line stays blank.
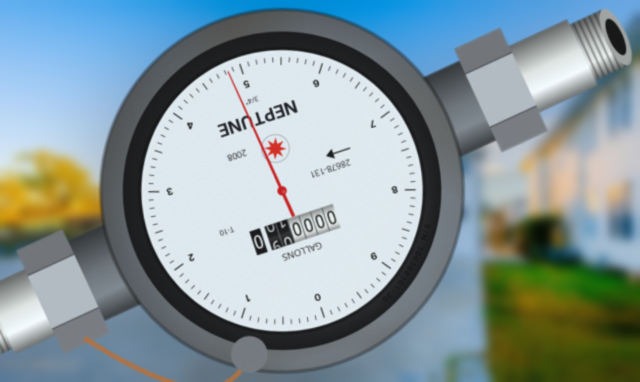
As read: 94.8 (gal)
